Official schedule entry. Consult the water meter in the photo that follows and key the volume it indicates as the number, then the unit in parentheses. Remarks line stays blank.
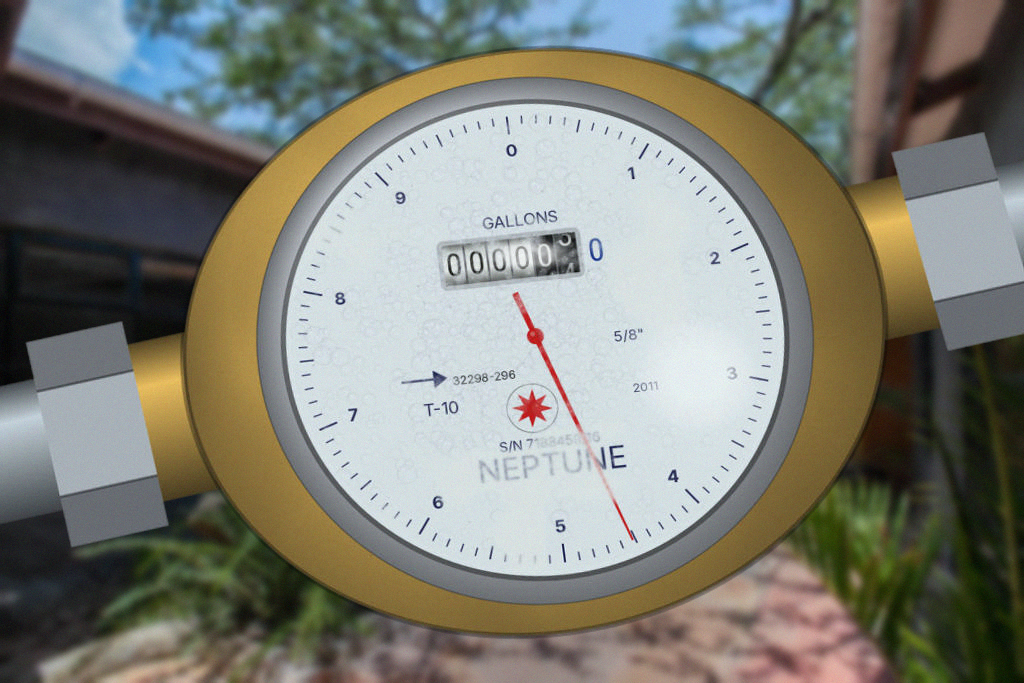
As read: 34.5 (gal)
